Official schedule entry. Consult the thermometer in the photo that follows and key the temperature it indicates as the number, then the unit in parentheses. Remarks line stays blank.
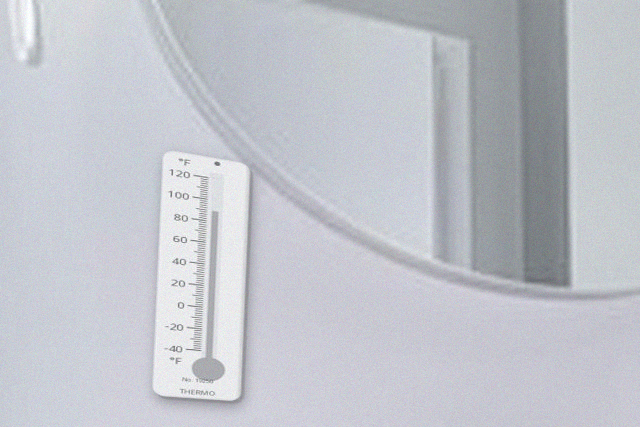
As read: 90 (°F)
